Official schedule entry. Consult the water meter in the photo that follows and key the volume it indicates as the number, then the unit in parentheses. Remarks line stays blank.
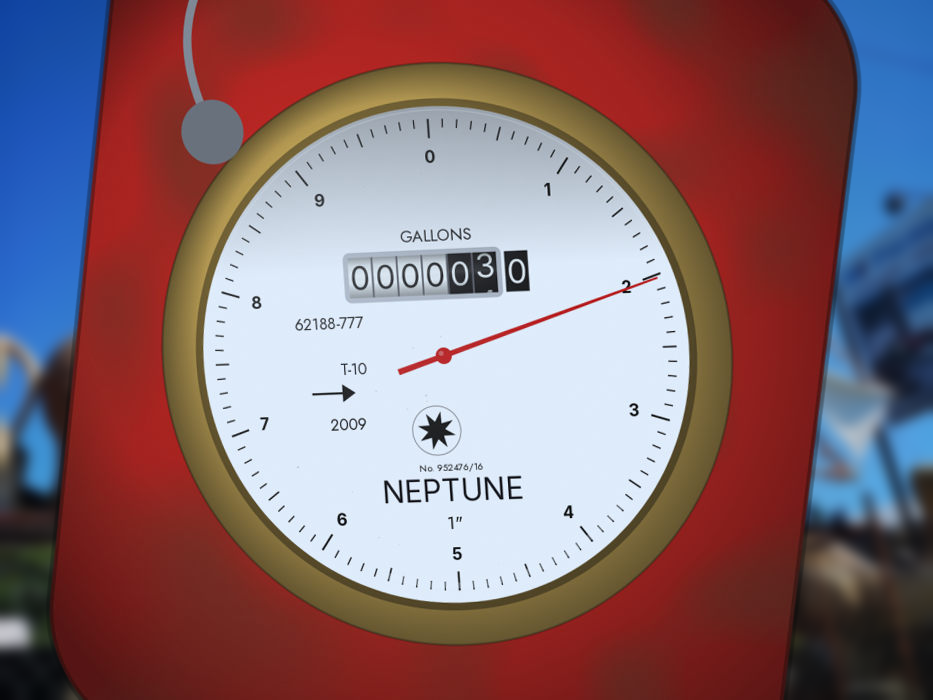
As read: 32.0 (gal)
